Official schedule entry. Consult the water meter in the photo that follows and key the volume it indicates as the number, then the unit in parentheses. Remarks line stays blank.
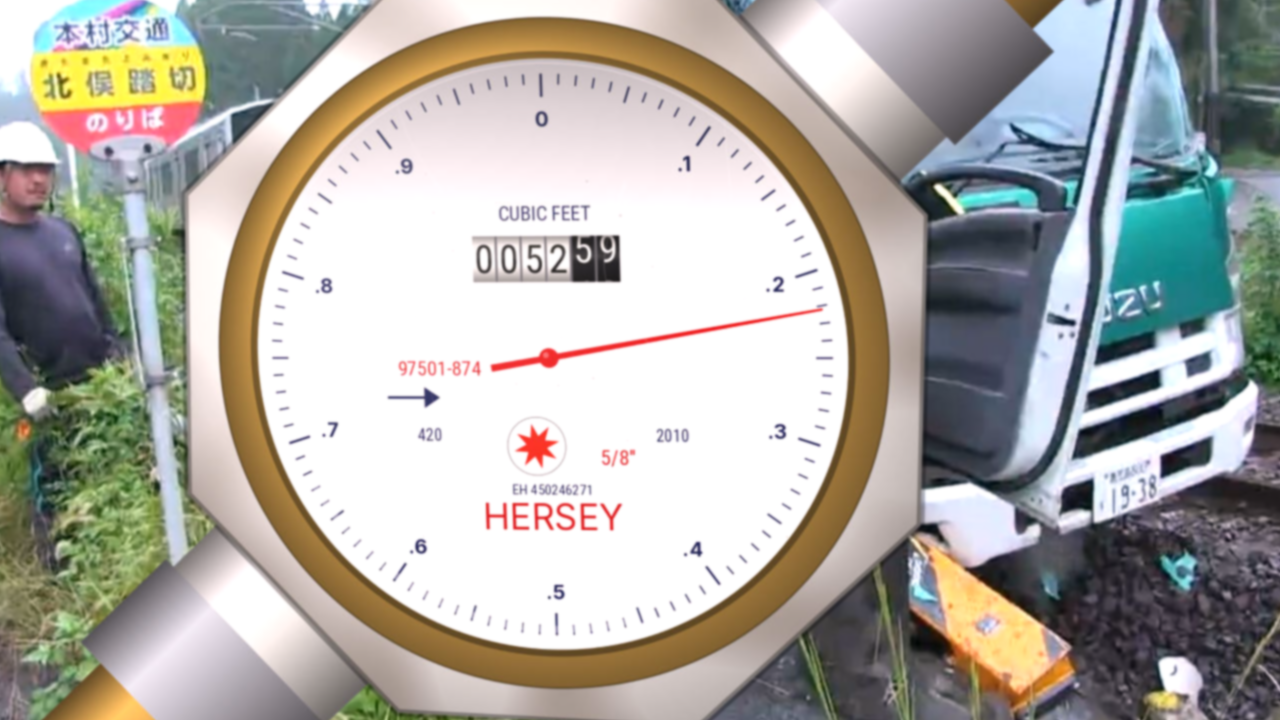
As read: 5259.22 (ft³)
